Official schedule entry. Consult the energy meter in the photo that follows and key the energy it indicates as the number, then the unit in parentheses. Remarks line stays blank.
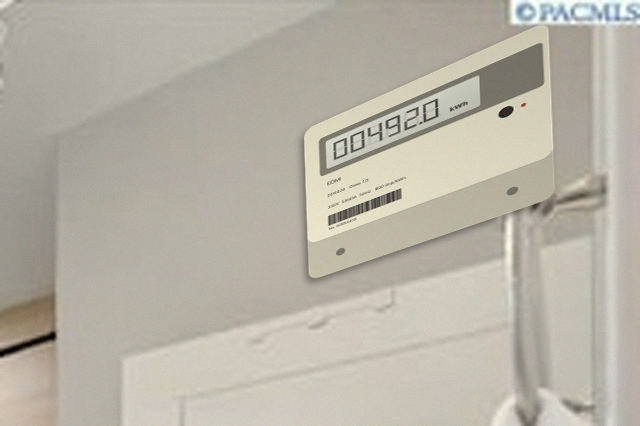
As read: 492.0 (kWh)
